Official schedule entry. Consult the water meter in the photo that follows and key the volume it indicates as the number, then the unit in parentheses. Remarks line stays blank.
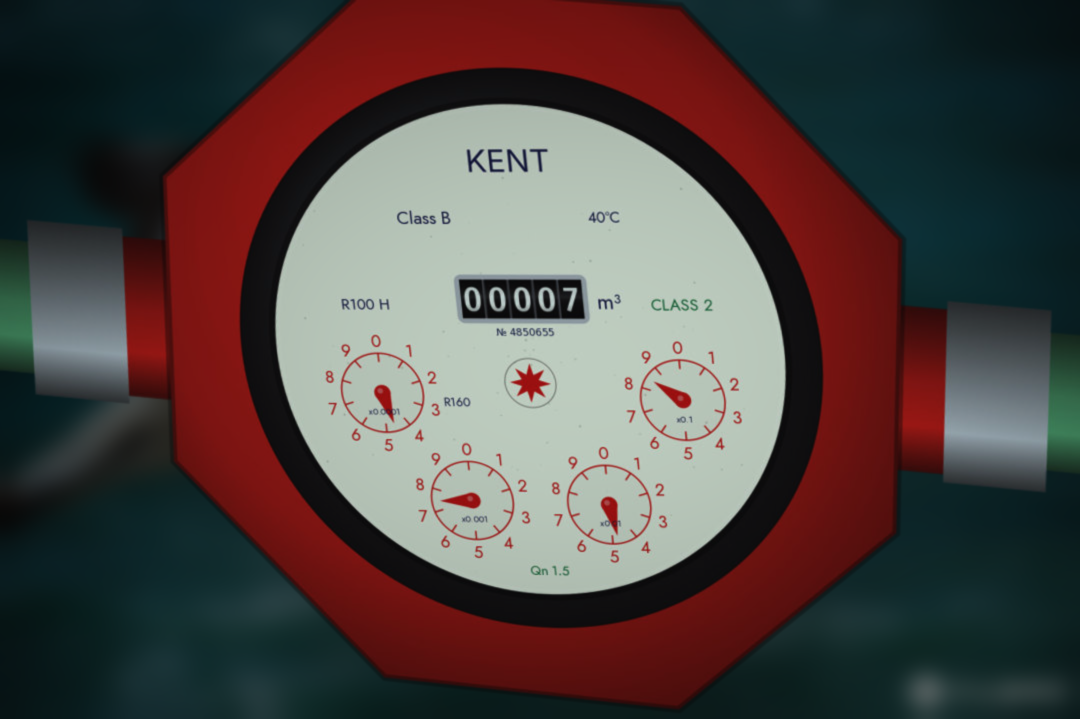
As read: 7.8474 (m³)
